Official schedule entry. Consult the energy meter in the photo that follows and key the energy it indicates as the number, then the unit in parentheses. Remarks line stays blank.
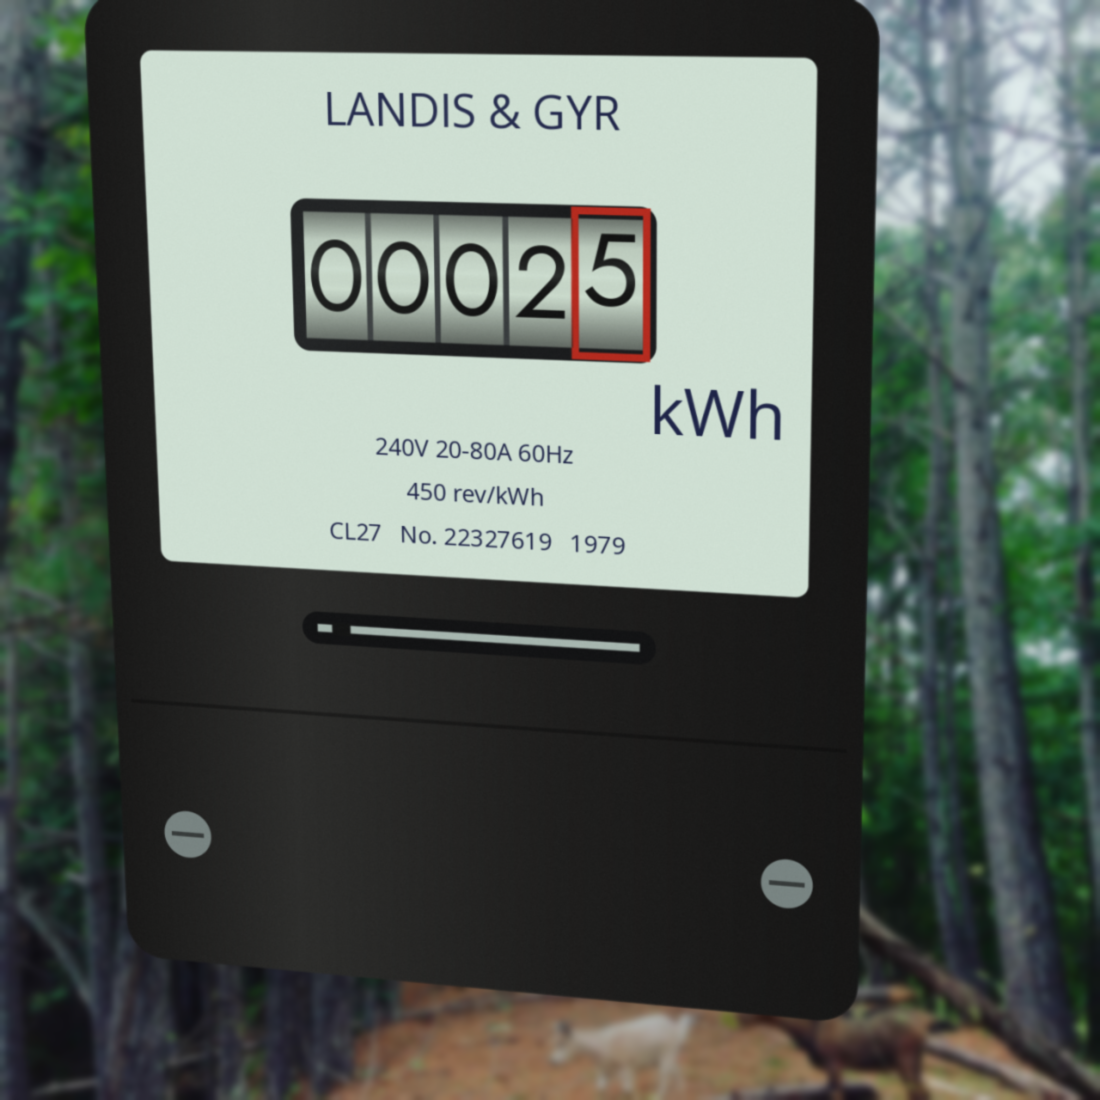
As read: 2.5 (kWh)
